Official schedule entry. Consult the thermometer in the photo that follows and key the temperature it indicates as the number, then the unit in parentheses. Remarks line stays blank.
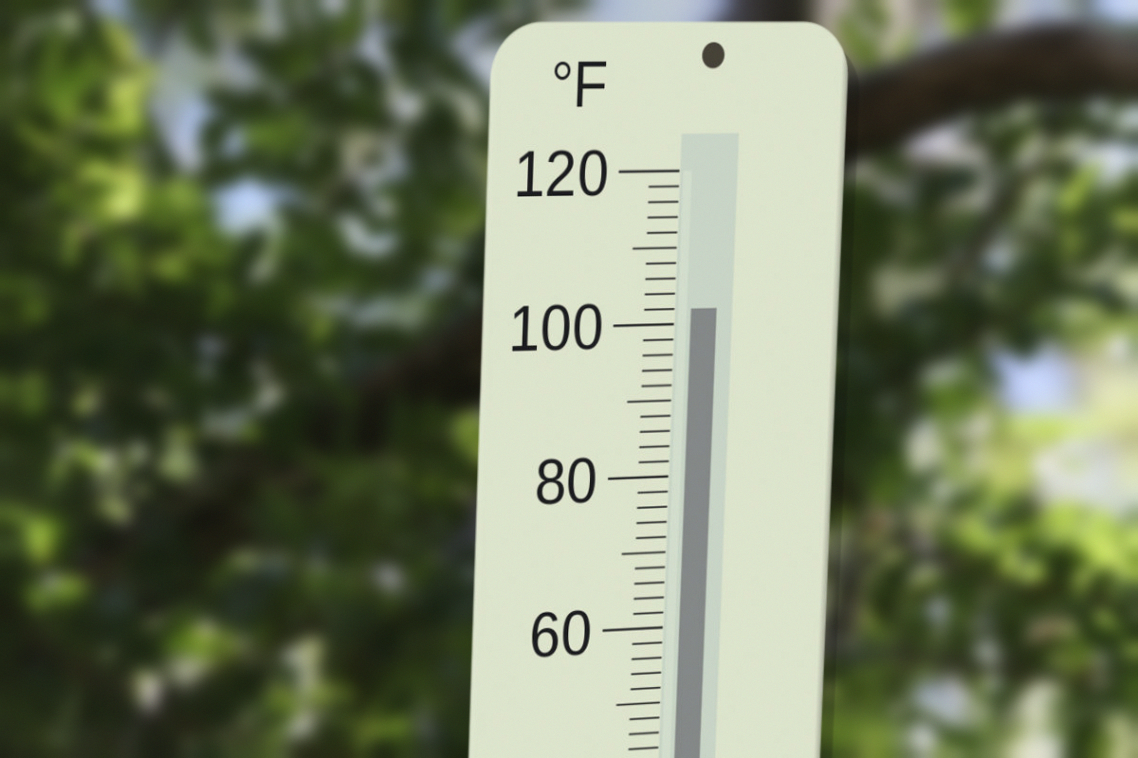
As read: 102 (°F)
